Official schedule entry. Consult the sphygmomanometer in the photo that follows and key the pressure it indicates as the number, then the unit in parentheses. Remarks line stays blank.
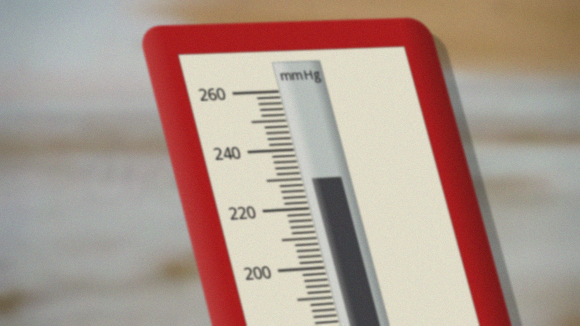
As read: 230 (mmHg)
